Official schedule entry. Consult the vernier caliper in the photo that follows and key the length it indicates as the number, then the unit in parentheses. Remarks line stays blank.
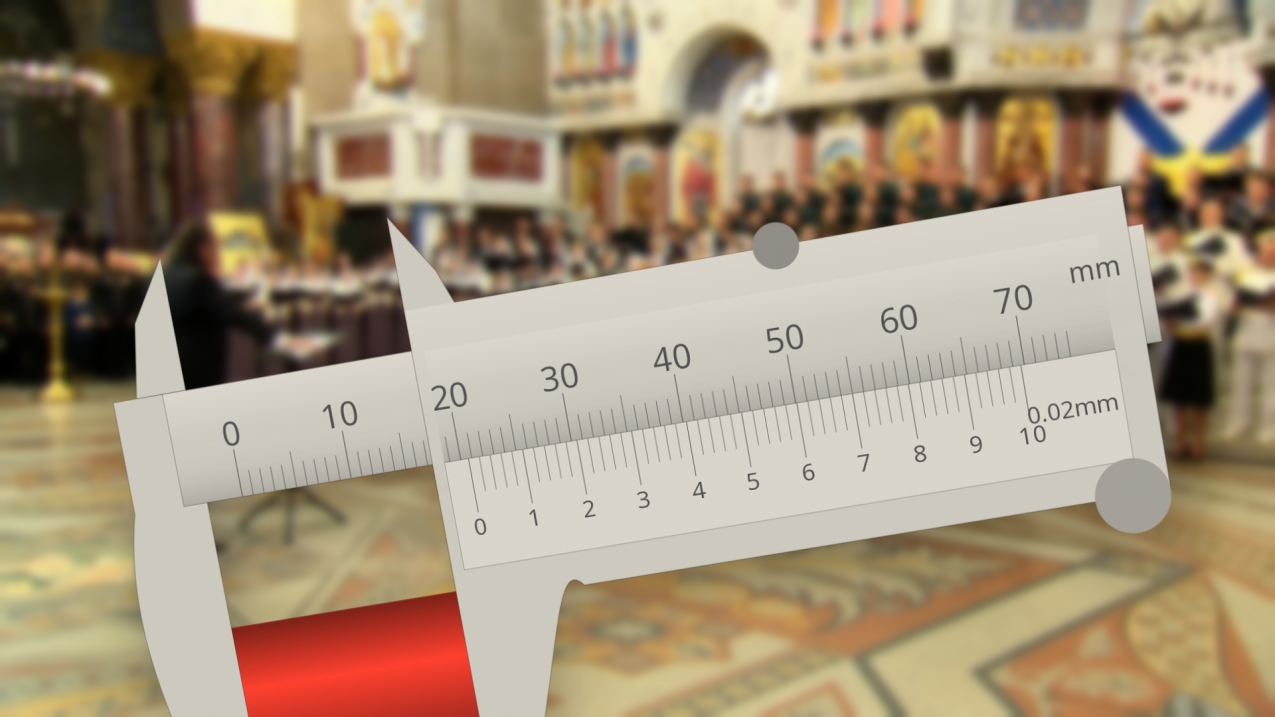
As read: 20.7 (mm)
